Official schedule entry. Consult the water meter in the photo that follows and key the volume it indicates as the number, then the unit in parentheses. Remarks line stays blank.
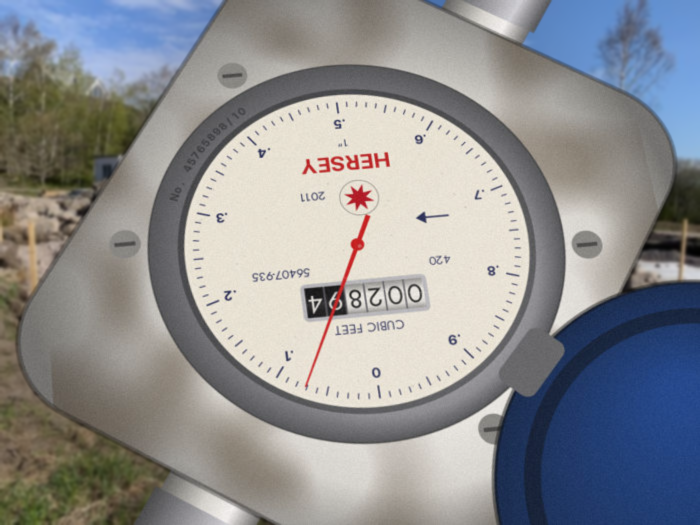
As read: 2894.07 (ft³)
